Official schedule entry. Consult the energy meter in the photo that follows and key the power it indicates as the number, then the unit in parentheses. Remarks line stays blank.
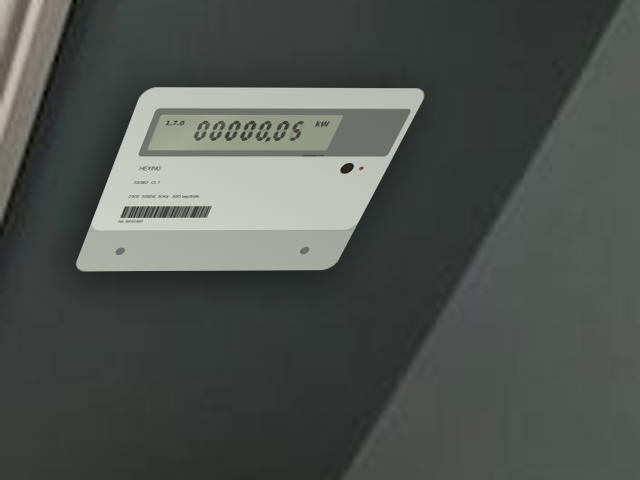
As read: 0.05 (kW)
